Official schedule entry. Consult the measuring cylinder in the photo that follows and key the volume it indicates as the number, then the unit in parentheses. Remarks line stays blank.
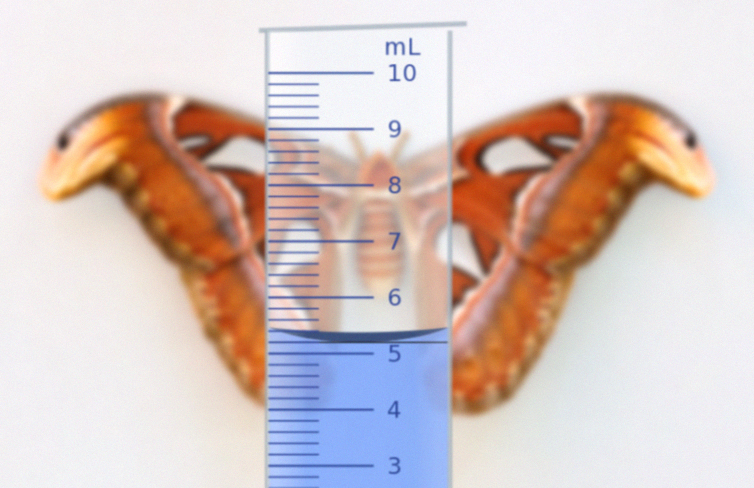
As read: 5.2 (mL)
